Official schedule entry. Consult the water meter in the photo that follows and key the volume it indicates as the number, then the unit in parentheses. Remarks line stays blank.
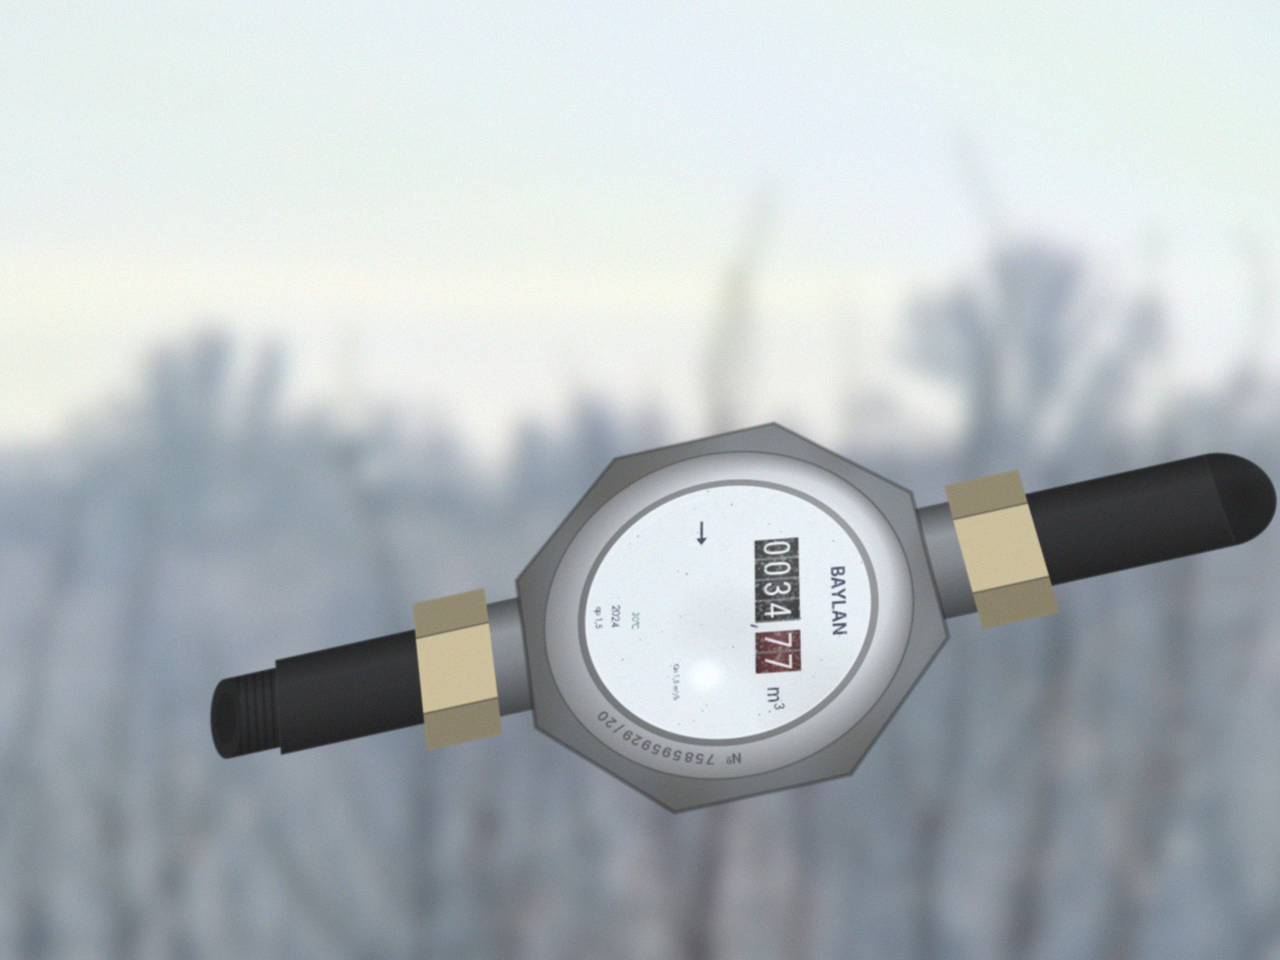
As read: 34.77 (m³)
